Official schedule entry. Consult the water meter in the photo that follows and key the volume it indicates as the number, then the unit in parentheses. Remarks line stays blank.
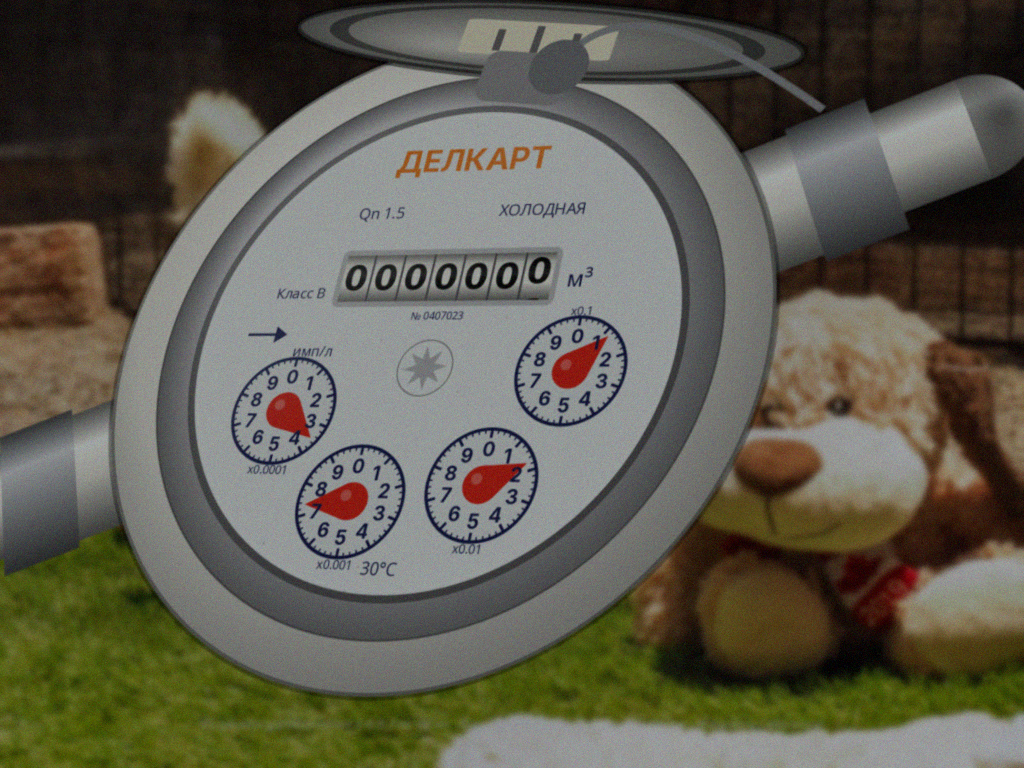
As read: 0.1173 (m³)
